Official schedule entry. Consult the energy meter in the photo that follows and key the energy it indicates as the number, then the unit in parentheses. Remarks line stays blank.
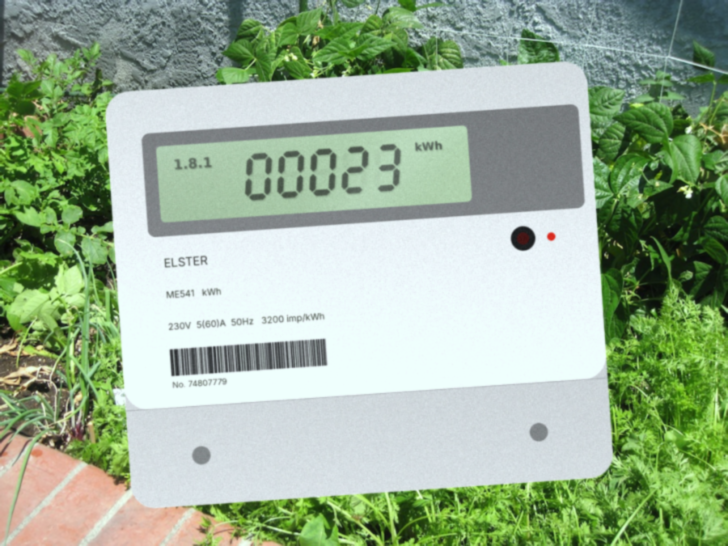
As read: 23 (kWh)
